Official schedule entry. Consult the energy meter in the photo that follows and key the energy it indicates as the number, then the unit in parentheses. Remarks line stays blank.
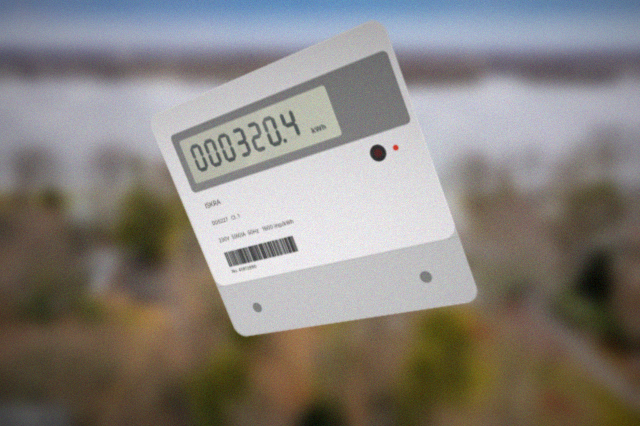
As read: 320.4 (kWh)
